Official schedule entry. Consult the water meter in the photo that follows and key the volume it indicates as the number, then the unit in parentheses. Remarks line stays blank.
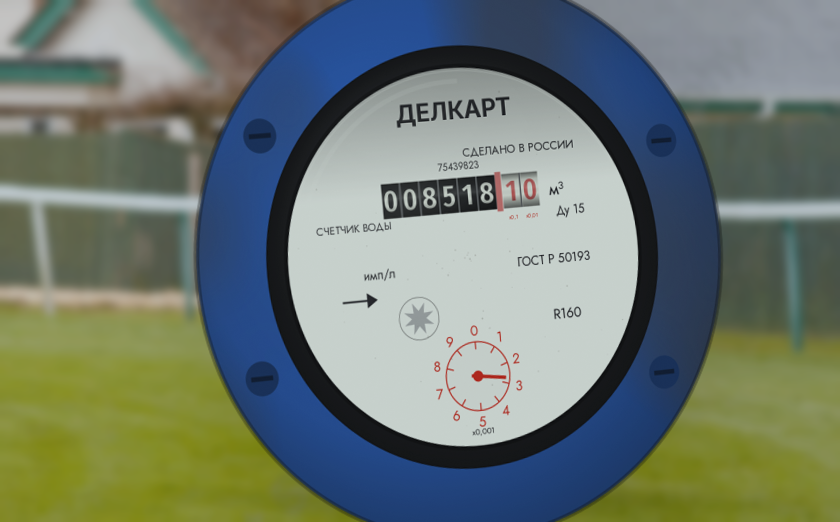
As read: 8518.102 (m³)
